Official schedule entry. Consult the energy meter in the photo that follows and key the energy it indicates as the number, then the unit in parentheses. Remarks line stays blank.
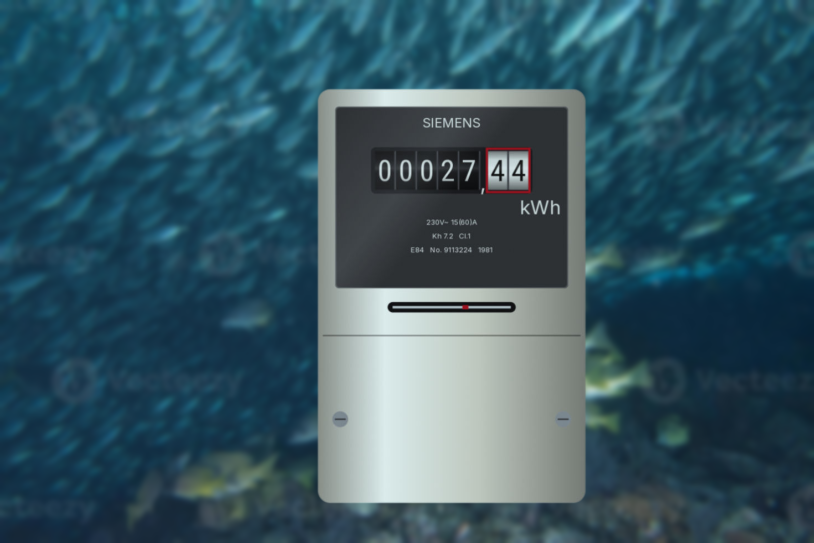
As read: 27.44 (kWh)
